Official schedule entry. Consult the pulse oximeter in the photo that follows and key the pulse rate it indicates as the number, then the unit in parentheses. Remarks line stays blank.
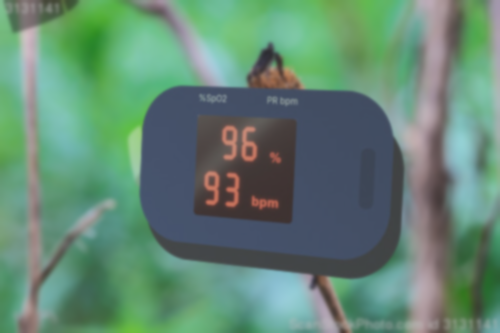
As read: 93 (bpm)
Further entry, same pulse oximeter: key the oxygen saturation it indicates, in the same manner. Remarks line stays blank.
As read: 96 (%)
